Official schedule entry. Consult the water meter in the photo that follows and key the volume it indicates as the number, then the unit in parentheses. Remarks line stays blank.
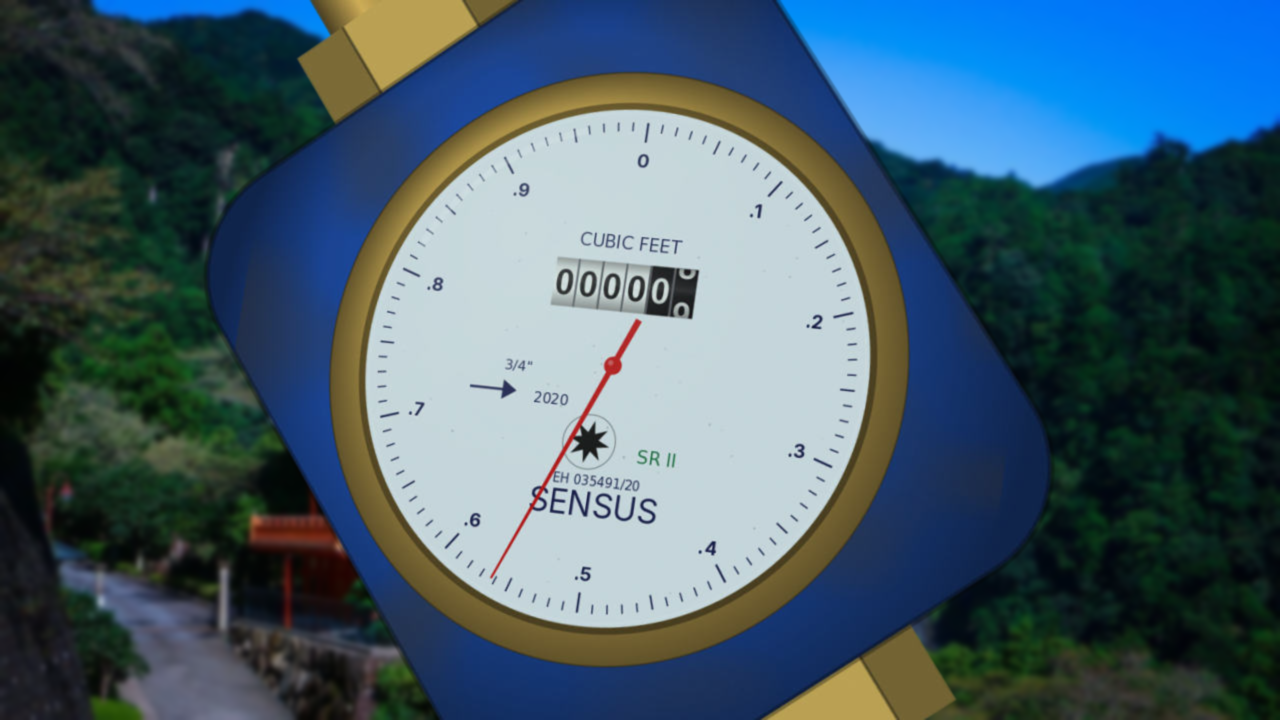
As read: 8.56 (ft³)
